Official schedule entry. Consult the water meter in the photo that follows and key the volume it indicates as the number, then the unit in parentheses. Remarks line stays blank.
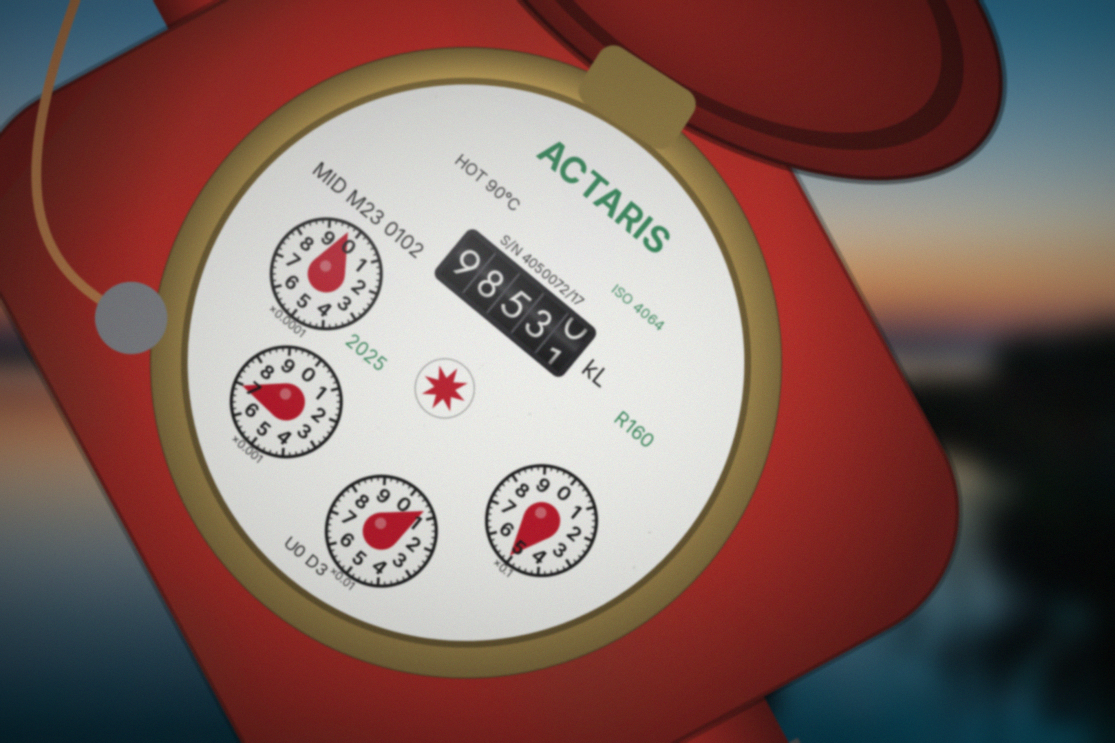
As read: 98530.5069 (kL)
